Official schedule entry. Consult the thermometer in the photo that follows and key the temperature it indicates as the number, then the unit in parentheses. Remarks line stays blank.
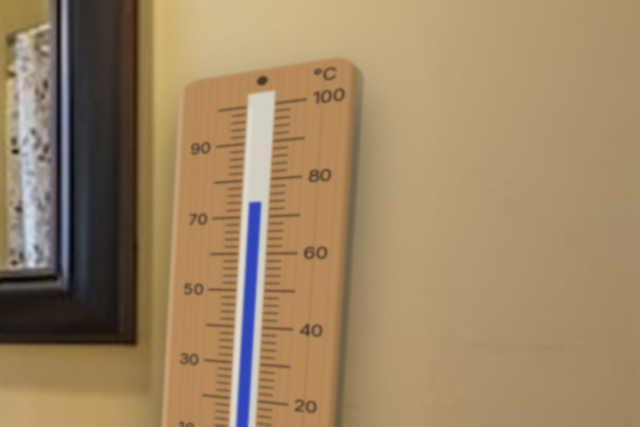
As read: 74 (°C)
